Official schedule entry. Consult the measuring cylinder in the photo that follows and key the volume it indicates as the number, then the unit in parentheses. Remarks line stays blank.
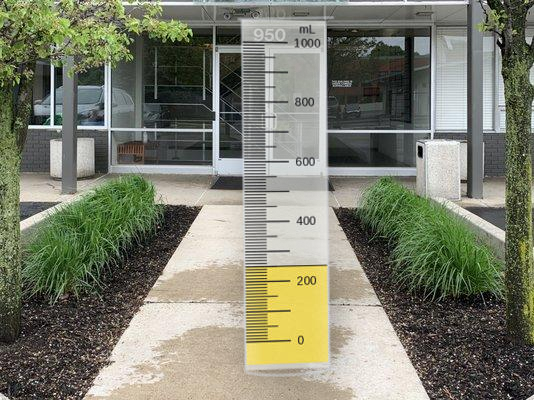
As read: 250 (mL)
